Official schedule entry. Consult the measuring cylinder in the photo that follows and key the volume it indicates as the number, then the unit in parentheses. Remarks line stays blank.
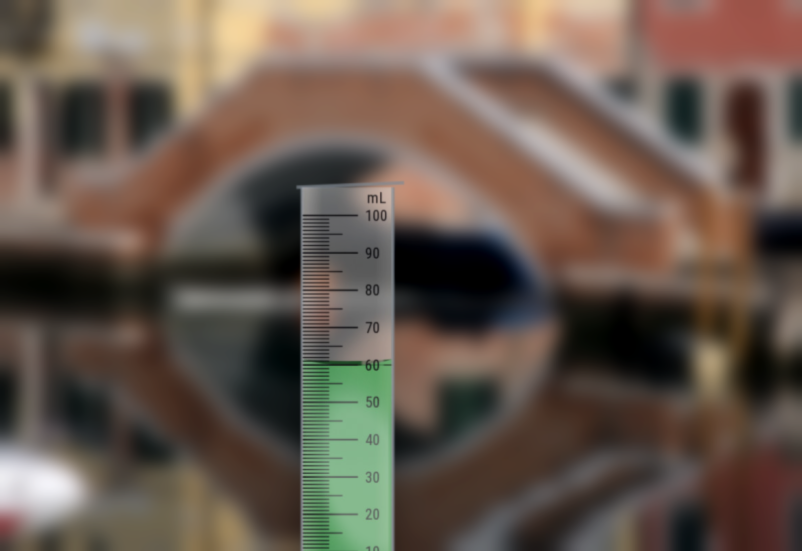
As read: 60 (mL)
